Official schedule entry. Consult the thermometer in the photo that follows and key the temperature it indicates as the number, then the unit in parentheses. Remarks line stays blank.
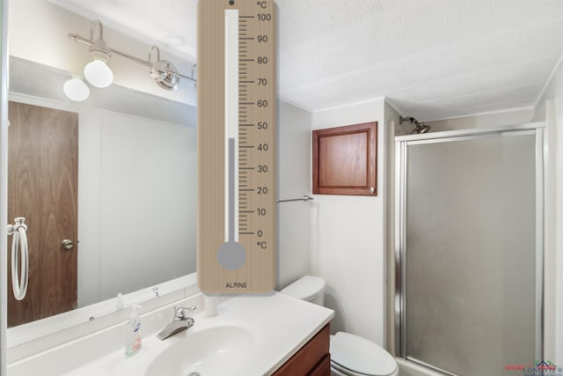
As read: 44 (°C)
